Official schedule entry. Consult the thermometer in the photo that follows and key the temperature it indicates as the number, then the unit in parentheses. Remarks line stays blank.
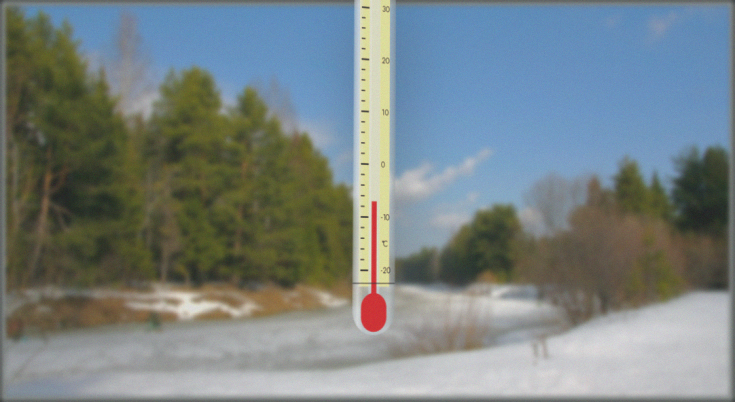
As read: -7 (°C)
